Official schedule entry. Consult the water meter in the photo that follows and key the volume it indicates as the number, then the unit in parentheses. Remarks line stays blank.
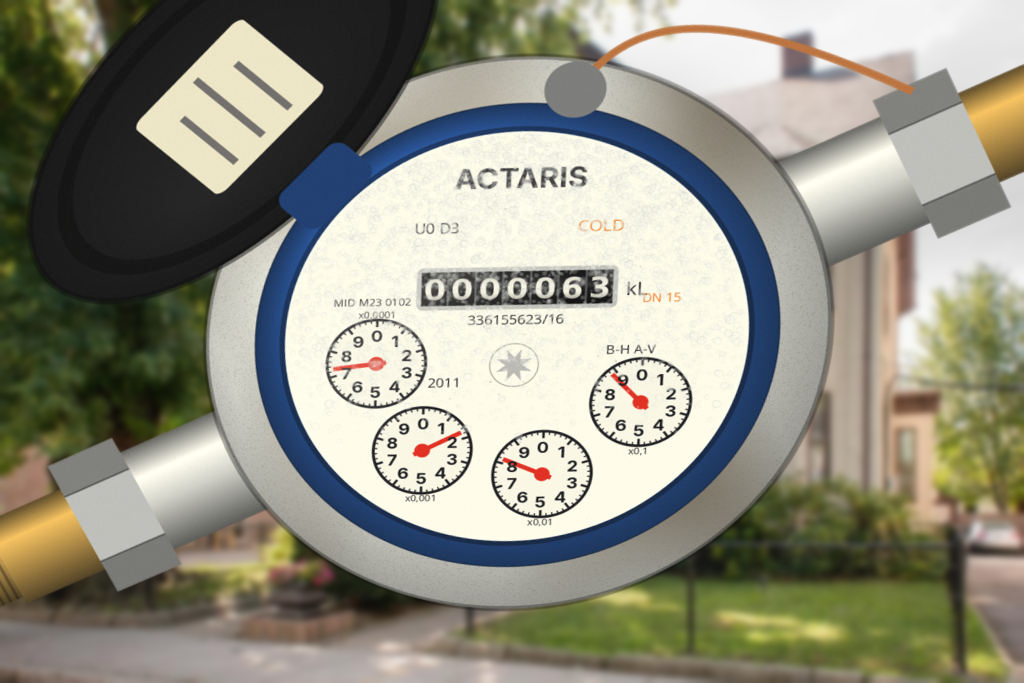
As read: 63.8817 (kL)
